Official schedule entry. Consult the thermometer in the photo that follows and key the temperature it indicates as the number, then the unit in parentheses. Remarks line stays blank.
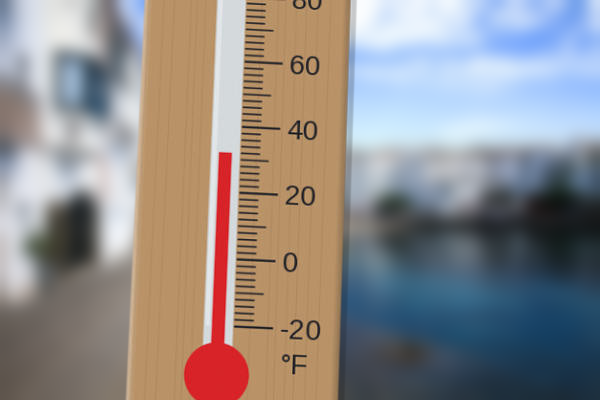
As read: 32 (°F)
